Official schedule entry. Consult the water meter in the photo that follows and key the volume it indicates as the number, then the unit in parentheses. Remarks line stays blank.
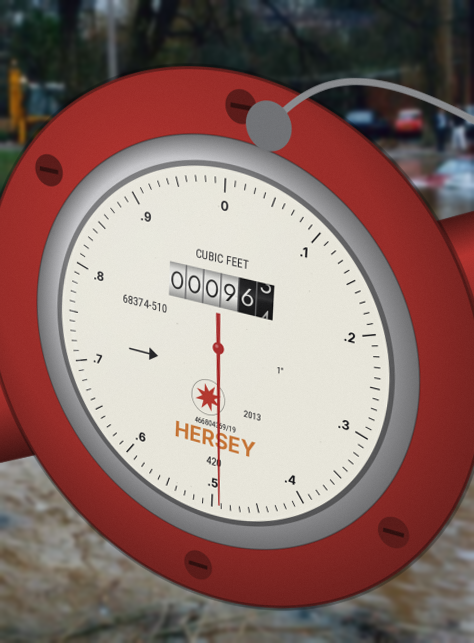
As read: 963.49 (ft³)
